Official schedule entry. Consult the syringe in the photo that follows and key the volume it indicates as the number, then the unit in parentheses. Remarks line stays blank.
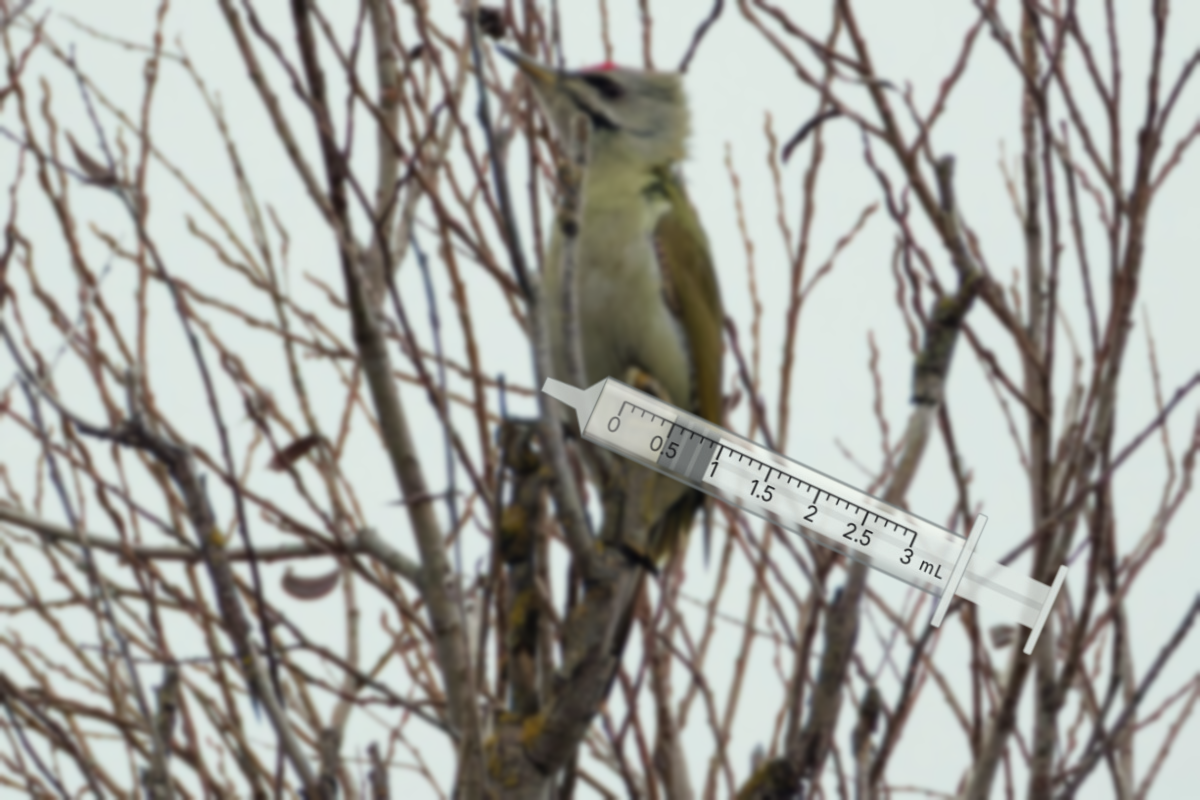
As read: 0.5 (mL)
